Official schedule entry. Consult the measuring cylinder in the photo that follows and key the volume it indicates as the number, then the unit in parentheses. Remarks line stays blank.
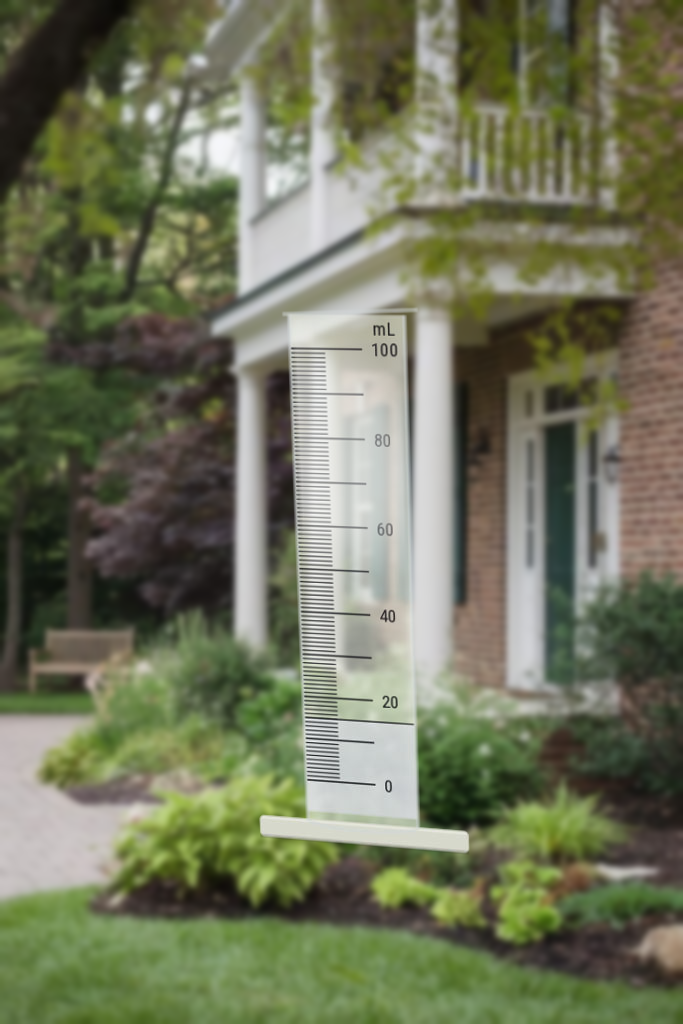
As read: 15 (mL)
